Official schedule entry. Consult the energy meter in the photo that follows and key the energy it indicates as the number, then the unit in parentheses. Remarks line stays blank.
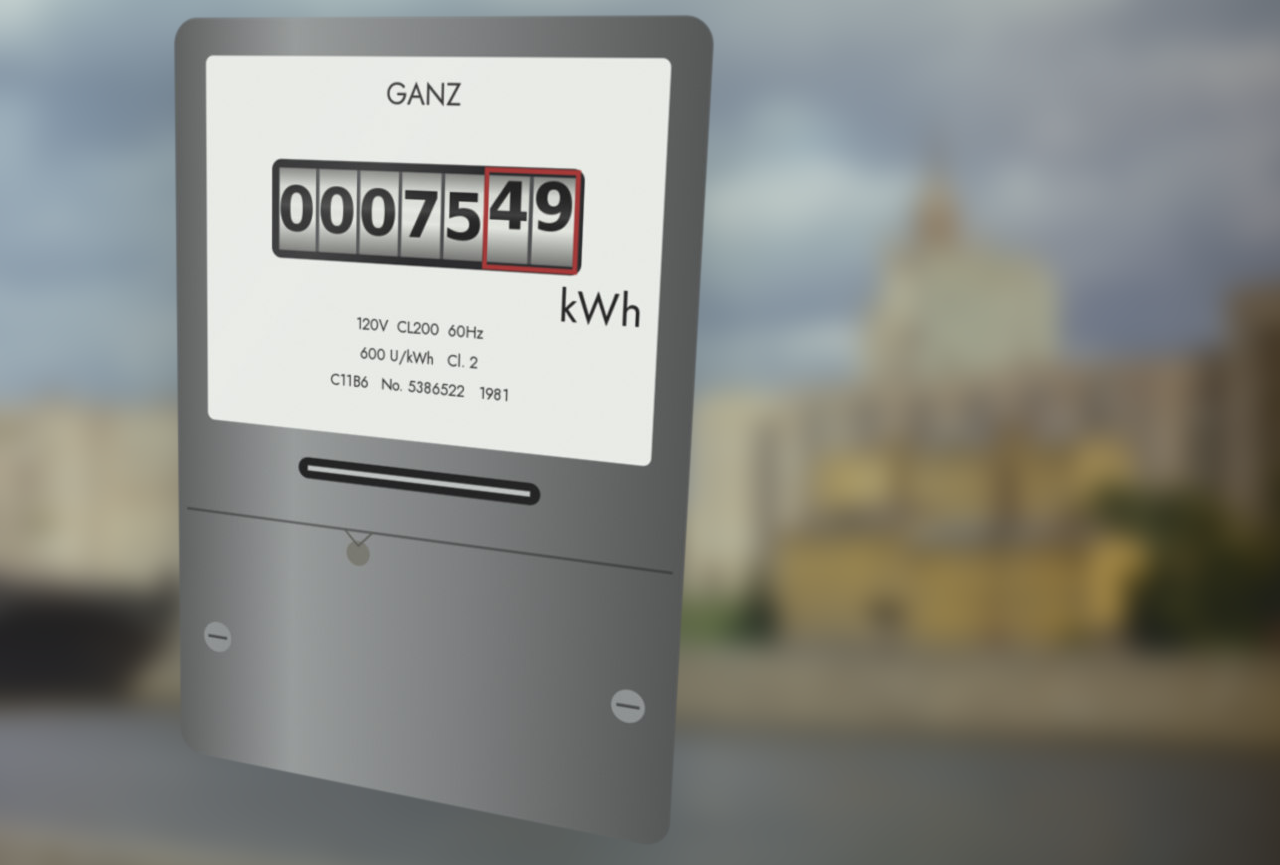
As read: 75.49 (kWh)
